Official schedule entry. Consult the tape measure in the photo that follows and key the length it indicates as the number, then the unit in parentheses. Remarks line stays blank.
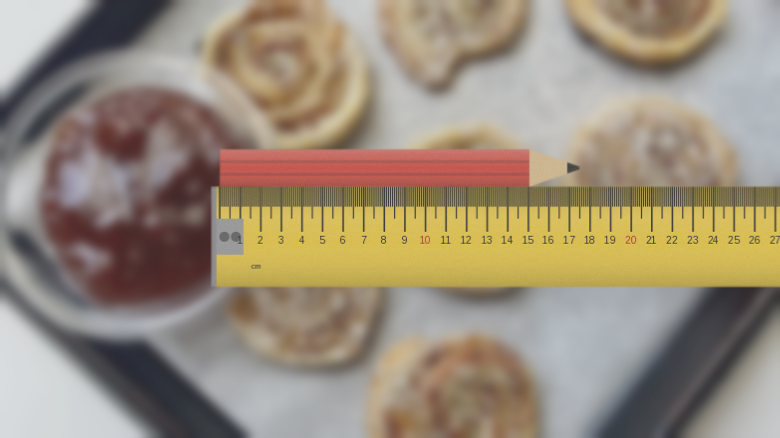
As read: 17.5 (cm)
